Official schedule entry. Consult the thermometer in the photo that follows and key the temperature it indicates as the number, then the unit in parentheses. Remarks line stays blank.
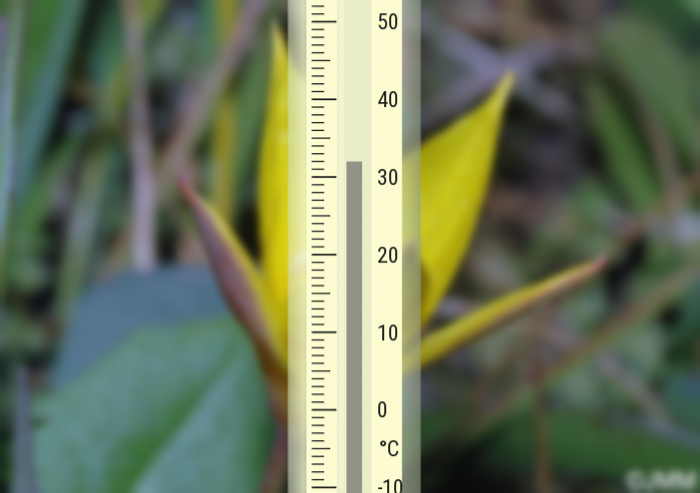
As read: 32 (°C)
